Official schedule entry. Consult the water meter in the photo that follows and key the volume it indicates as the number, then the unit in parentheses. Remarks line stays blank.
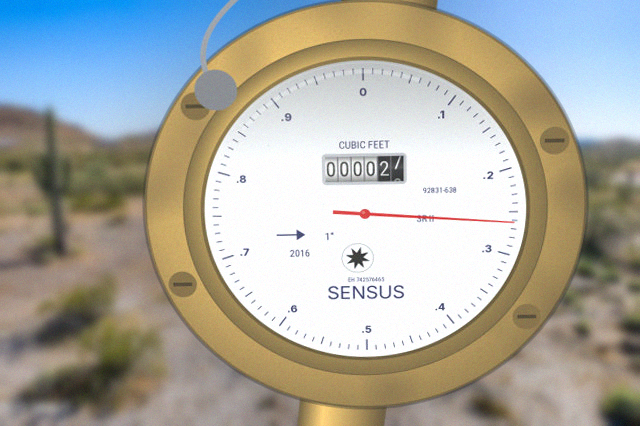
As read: 27.26 (ft³)
